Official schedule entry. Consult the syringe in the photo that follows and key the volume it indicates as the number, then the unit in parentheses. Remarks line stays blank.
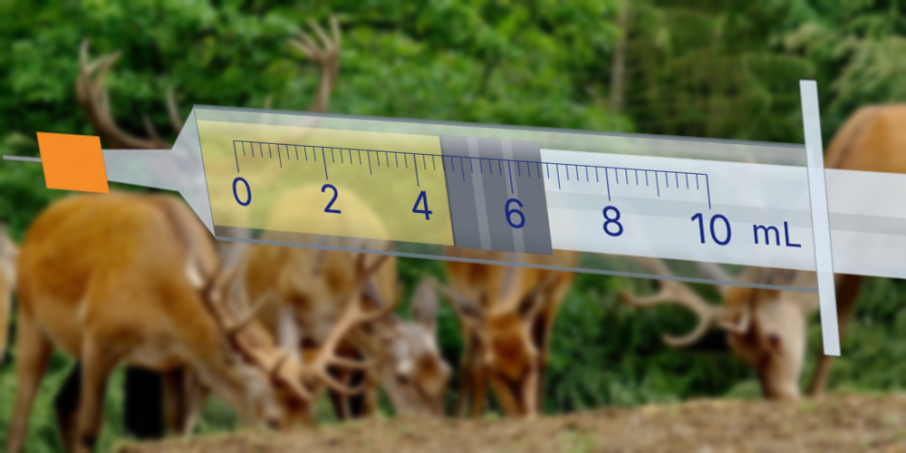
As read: 4.6 (mL)
